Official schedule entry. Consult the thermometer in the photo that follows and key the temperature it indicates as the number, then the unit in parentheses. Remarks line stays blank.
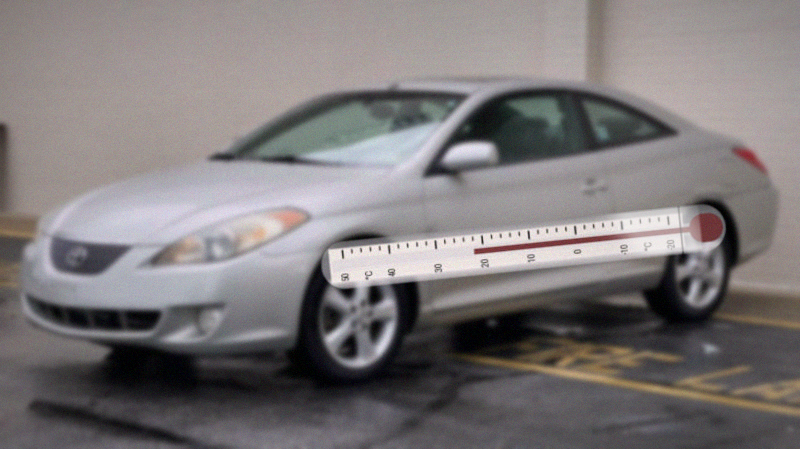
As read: 22 (°C)
